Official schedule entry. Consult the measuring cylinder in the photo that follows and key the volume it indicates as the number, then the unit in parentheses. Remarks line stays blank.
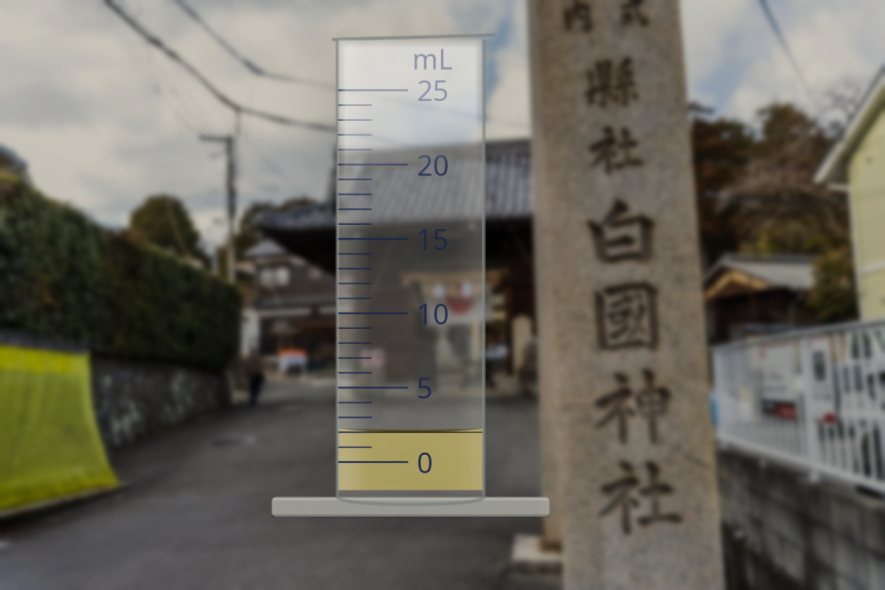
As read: 2 (mL)
